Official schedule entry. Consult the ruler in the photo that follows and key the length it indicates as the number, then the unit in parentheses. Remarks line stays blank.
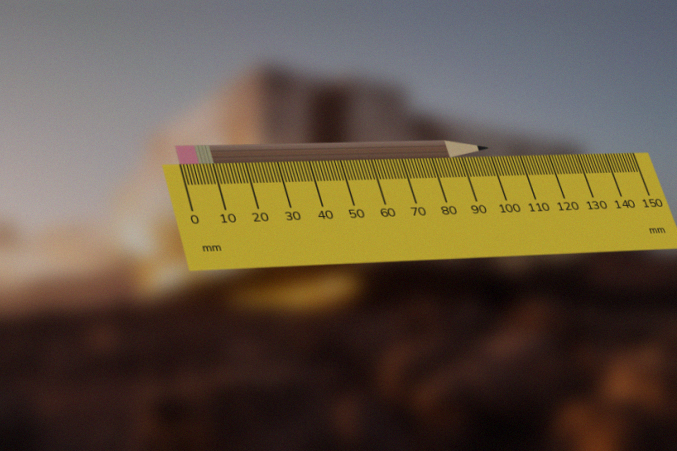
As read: 100 (mm)
